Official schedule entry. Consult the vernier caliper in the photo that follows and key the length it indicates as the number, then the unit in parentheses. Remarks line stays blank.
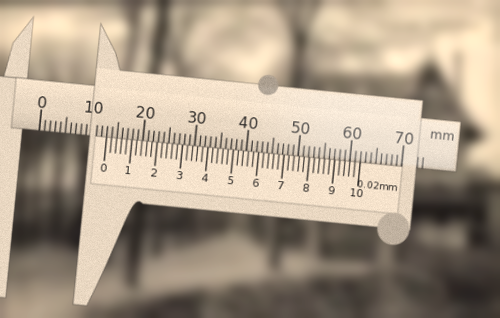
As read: 13.0 (mm)
